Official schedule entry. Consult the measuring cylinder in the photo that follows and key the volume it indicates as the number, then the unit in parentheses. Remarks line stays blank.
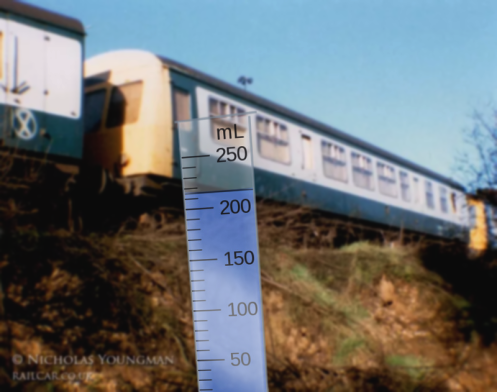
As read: 215 (mL)
